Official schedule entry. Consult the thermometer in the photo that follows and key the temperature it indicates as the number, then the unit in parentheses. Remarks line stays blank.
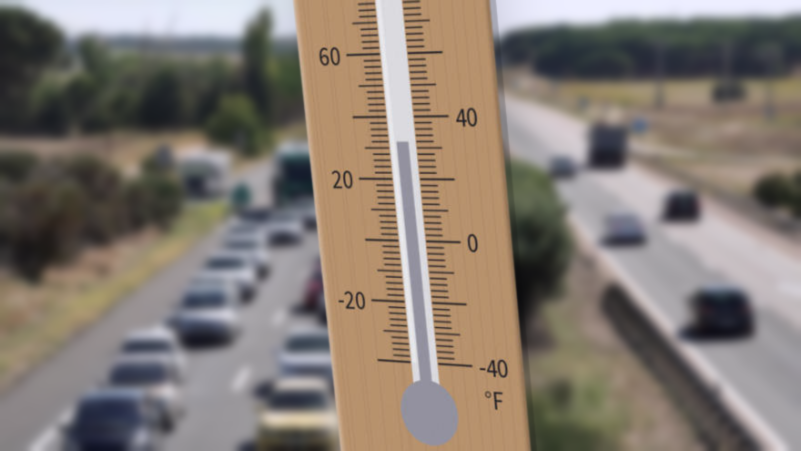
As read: 32 (°F)
